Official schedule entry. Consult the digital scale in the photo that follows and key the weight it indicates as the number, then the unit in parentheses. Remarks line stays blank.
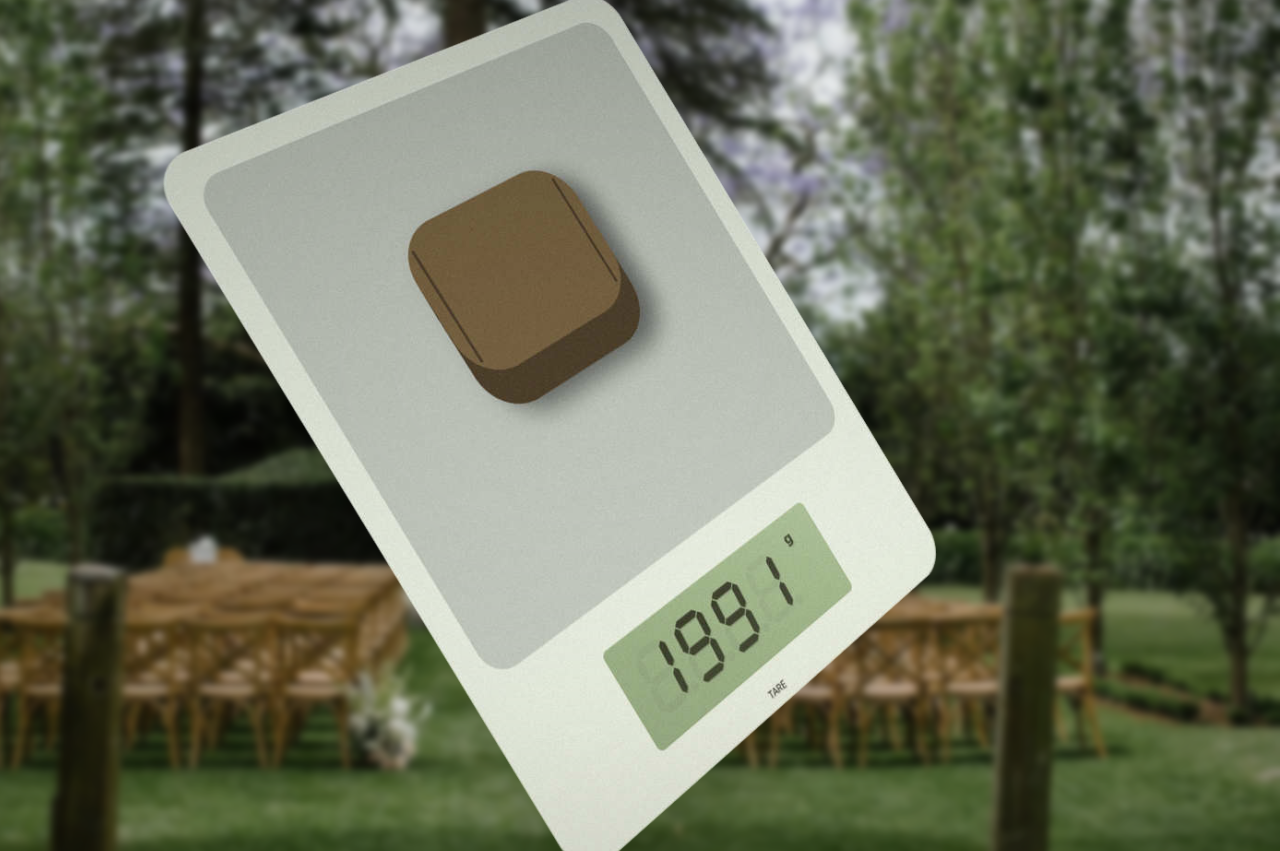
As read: 1991 (g)
